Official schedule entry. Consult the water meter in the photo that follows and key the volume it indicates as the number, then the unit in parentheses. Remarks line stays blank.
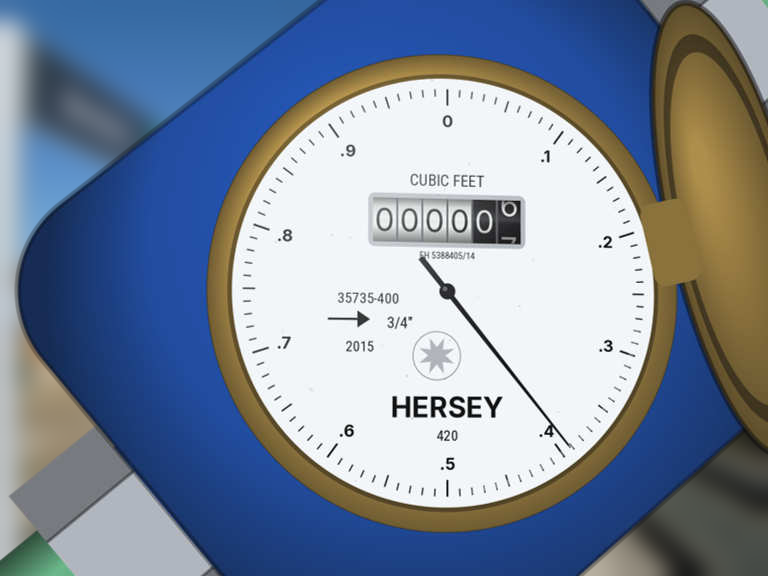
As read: 6.39 (ft³)
